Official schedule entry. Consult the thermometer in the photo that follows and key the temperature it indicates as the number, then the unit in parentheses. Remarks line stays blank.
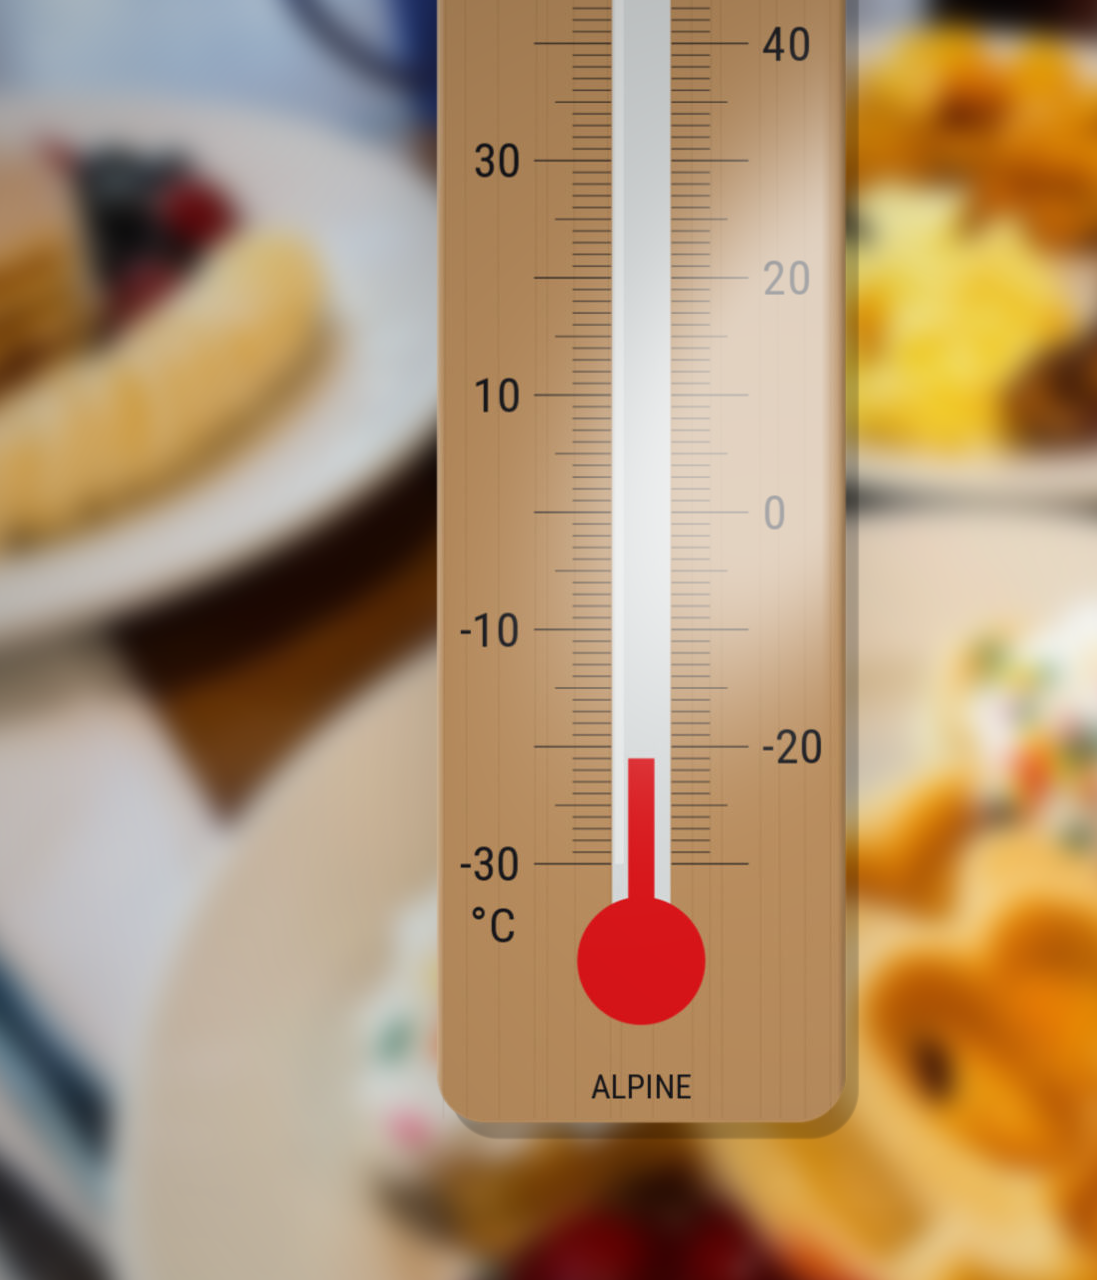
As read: -21 (°C)
